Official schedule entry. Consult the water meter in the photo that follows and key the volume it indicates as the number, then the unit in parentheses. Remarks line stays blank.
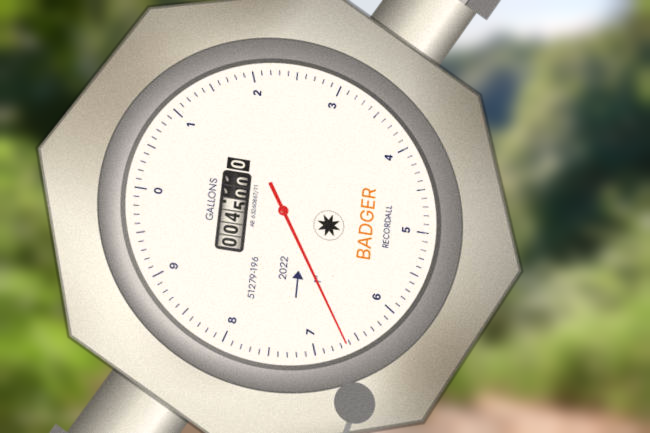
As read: 44996.6 (gal)
